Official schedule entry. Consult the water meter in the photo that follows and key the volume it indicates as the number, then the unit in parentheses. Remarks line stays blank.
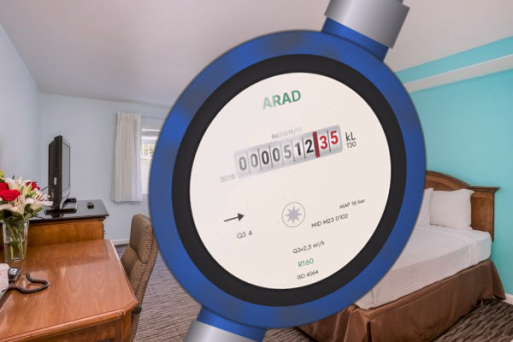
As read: 512.35 (kL)
